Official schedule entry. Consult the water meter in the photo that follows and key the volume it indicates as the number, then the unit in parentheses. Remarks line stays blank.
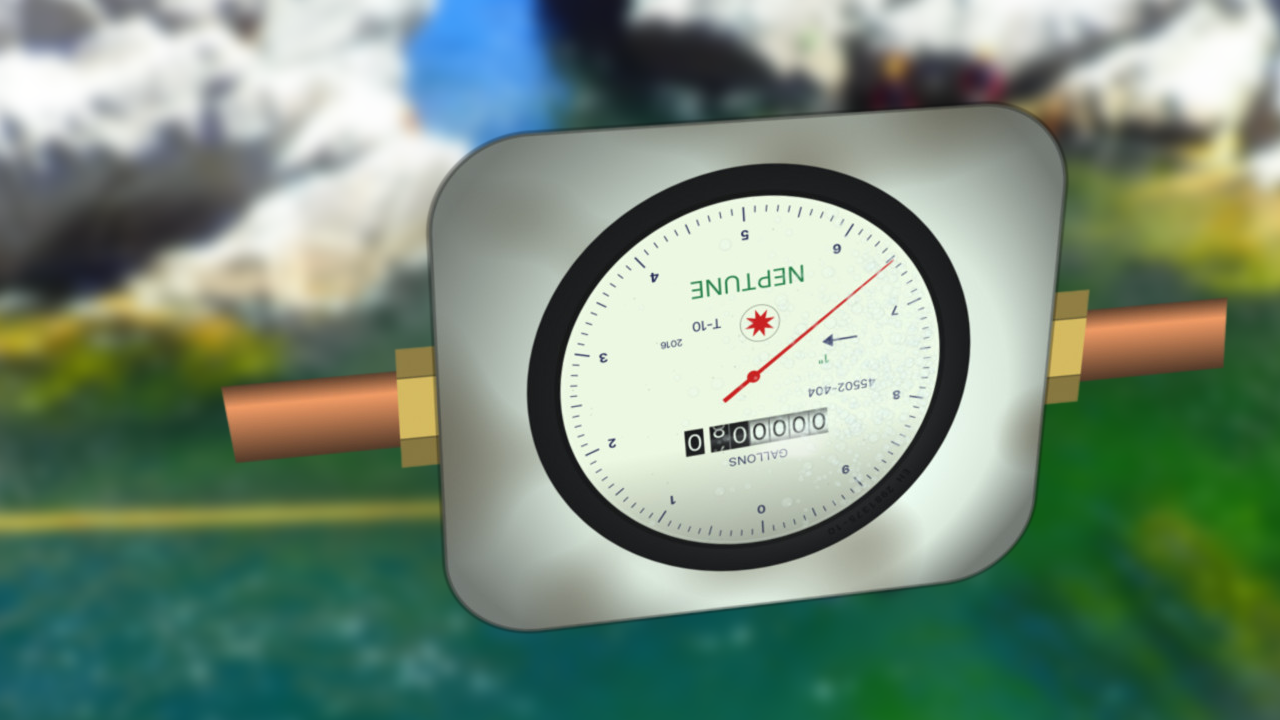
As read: 76.5 (gal)
